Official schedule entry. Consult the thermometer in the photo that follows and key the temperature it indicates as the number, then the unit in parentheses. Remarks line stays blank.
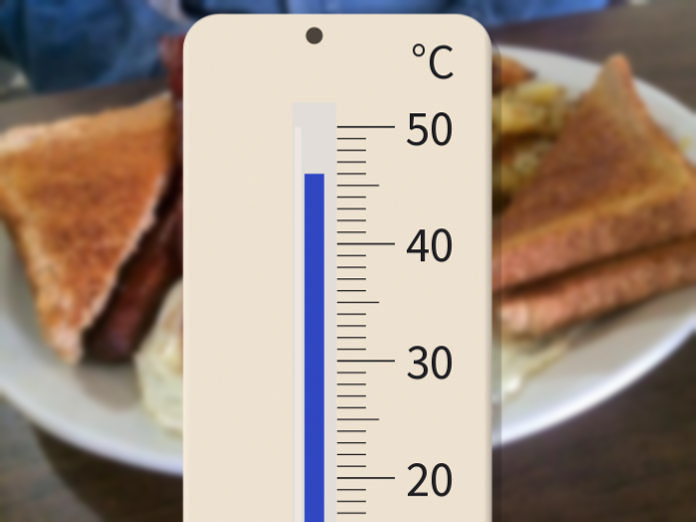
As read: 46 (°C)
